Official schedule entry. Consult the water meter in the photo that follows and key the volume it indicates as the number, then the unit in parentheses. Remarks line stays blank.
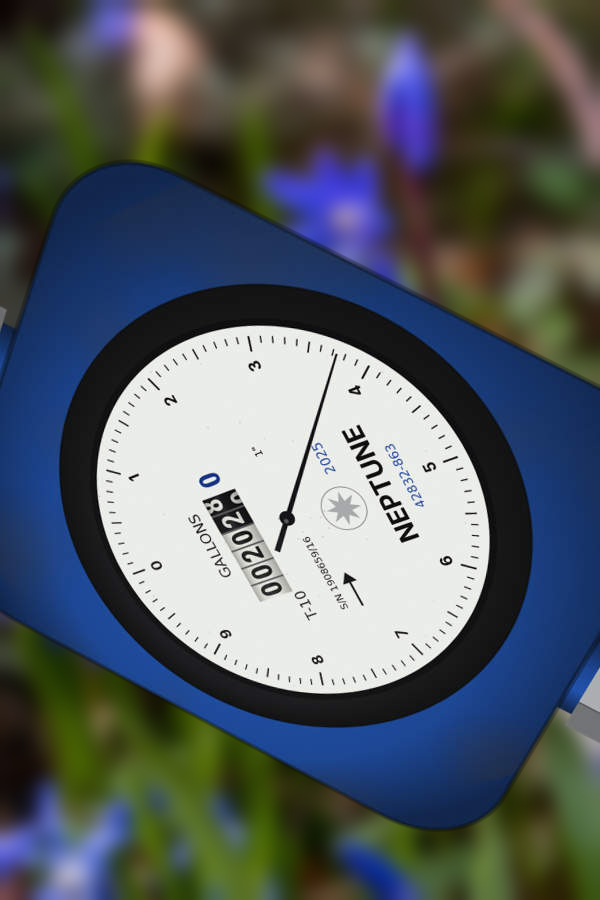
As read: 20283.7 (gal)
